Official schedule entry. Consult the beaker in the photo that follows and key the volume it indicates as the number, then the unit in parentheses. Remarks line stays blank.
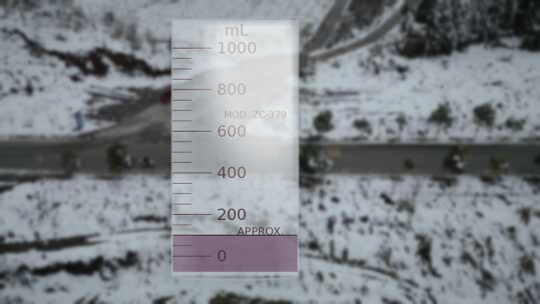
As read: 100 (mL)
